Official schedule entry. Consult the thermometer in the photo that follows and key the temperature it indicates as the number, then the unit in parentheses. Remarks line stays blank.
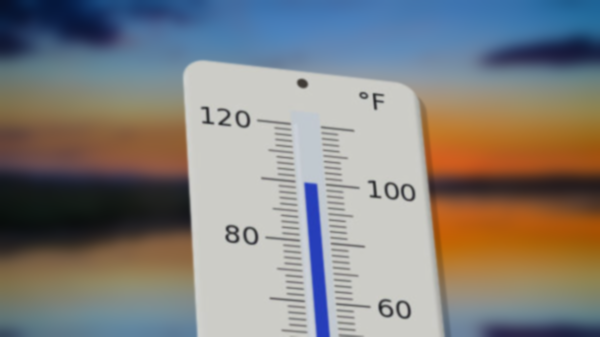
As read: 100 (°F)
